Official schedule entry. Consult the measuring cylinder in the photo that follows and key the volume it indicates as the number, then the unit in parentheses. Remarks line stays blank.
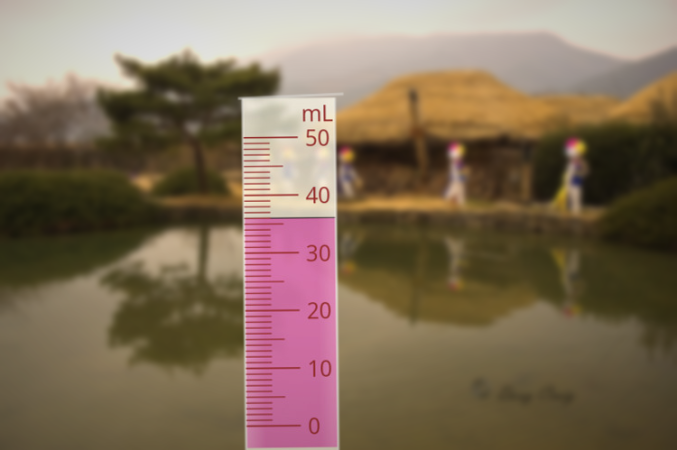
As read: 36 (mL)
